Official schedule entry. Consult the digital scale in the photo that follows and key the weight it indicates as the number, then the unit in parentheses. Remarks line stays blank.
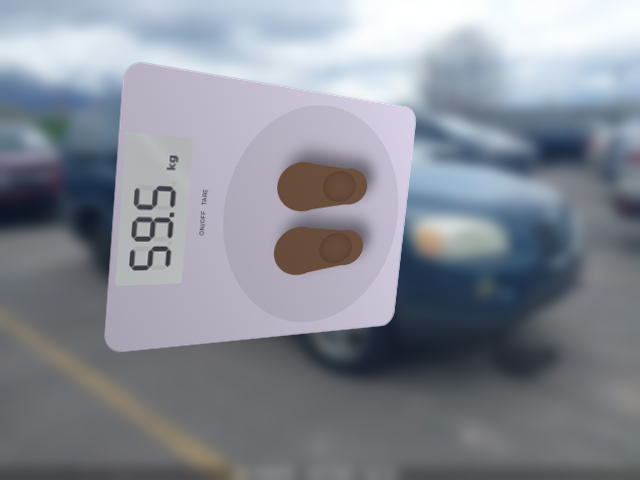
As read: 59.5 (kg)
